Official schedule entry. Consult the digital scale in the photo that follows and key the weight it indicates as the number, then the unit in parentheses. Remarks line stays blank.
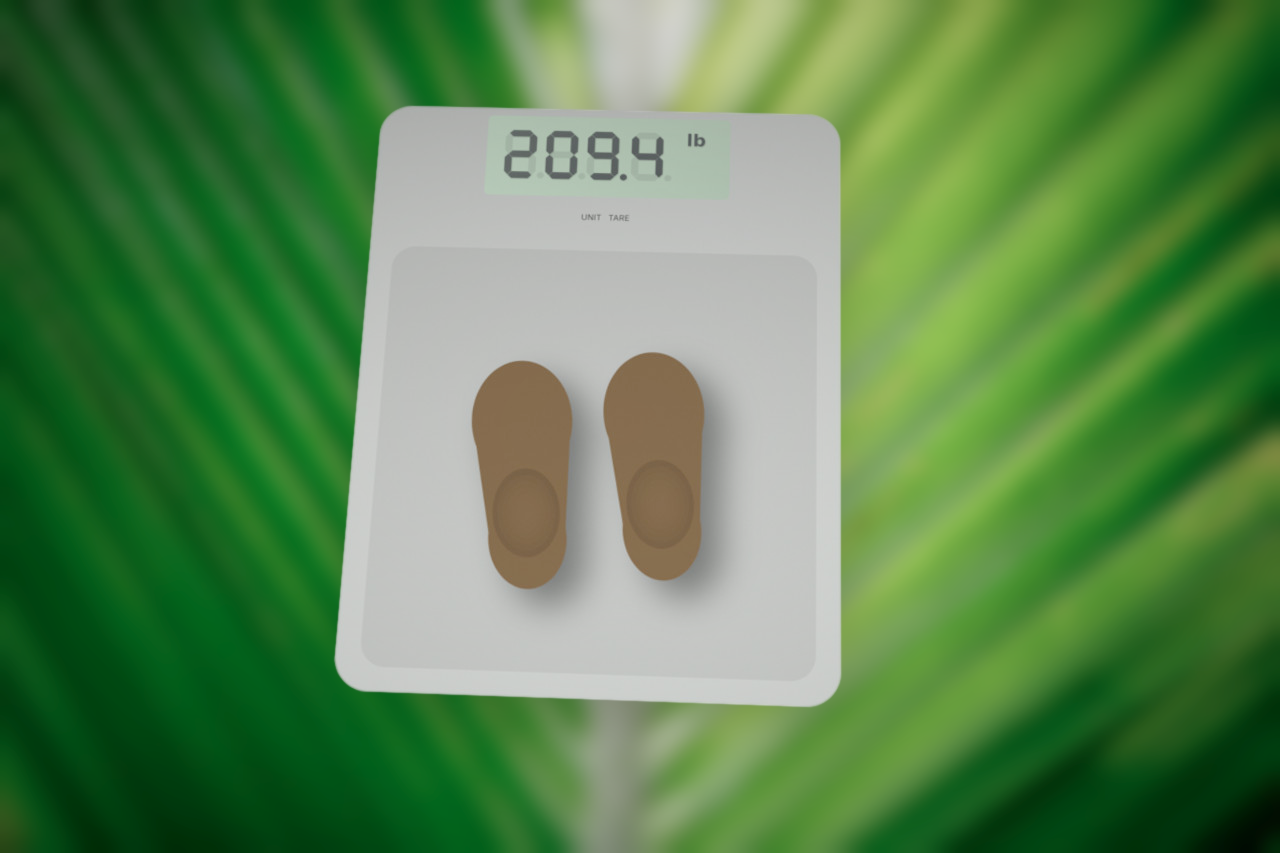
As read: 209.4 (lb)
